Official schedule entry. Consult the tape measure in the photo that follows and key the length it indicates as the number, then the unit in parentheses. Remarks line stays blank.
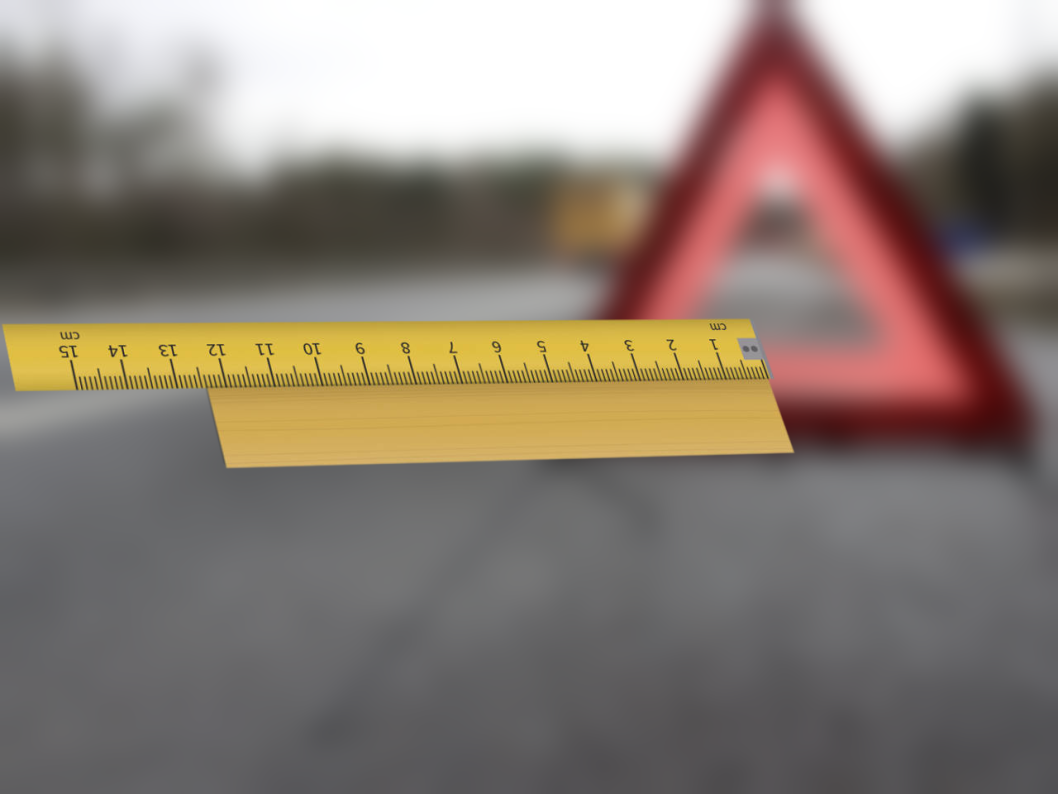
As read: 12.4 (cm)
